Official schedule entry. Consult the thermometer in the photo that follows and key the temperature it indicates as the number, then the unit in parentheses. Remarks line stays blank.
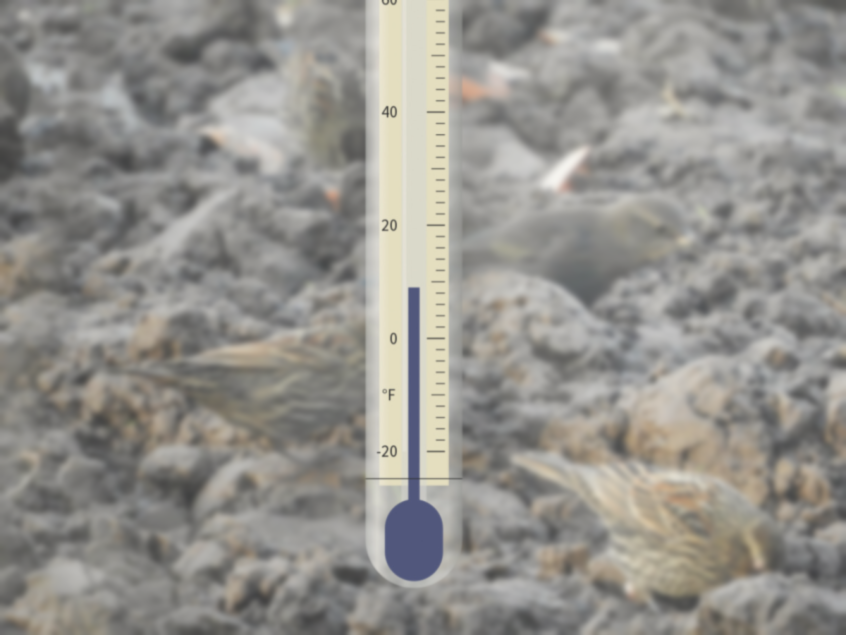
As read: 9 (°F)
